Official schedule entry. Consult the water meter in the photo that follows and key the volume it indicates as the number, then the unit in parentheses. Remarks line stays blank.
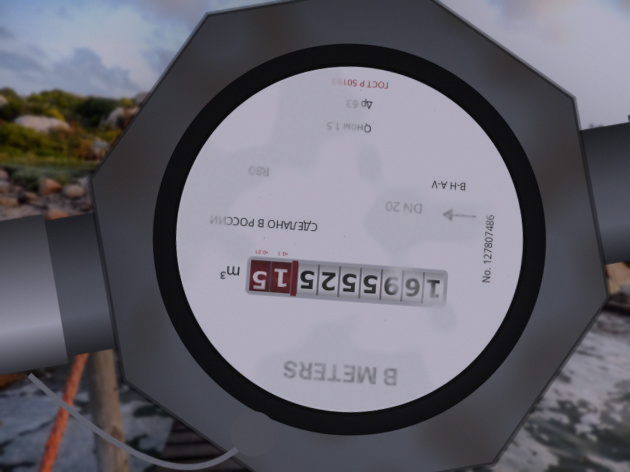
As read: 1695525.15 (m³)
